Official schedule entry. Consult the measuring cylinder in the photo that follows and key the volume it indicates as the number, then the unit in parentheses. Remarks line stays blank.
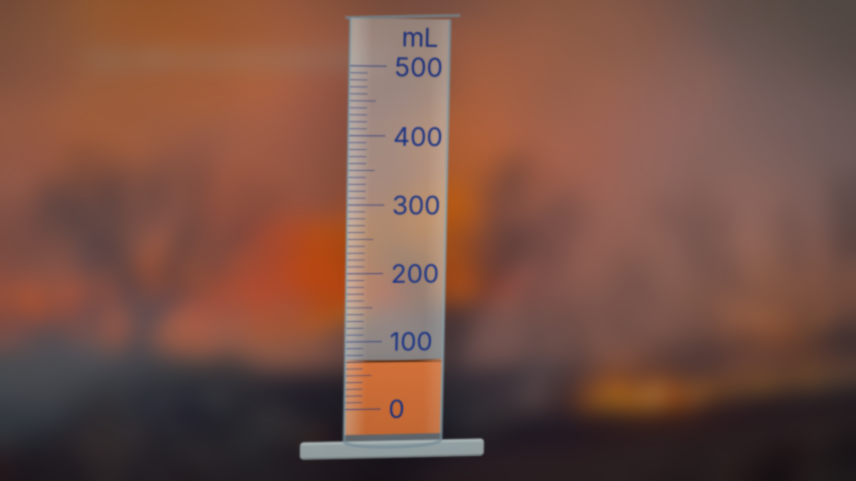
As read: 70 (mL)
